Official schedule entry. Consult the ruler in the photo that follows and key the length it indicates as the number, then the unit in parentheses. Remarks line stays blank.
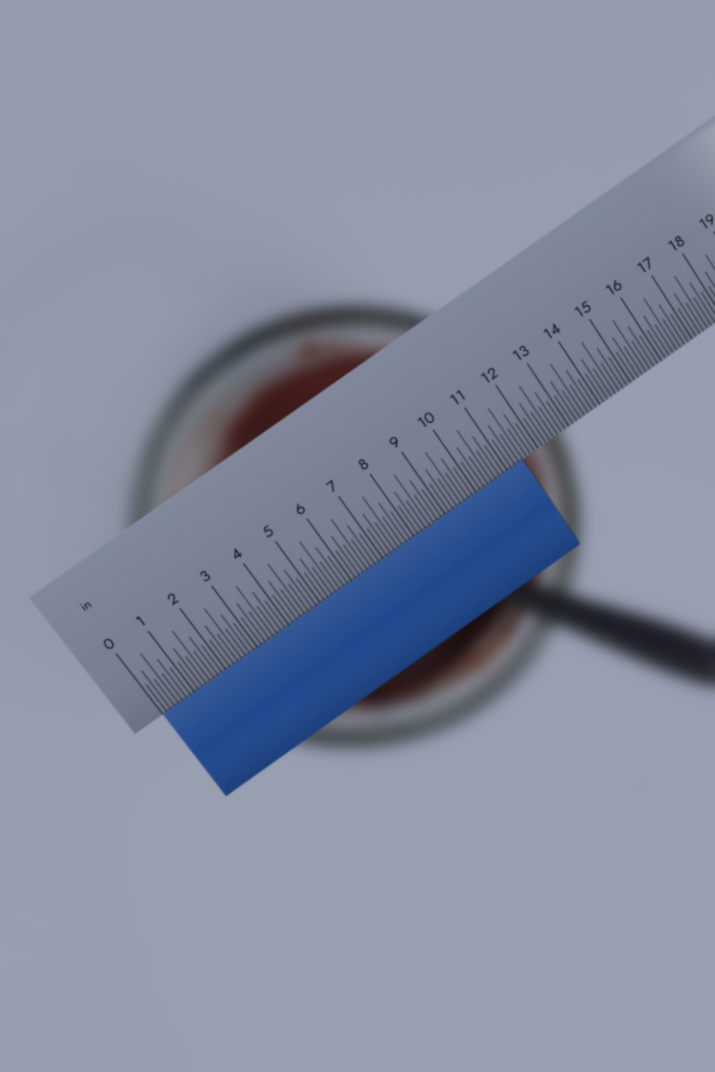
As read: 11.5 (in)
